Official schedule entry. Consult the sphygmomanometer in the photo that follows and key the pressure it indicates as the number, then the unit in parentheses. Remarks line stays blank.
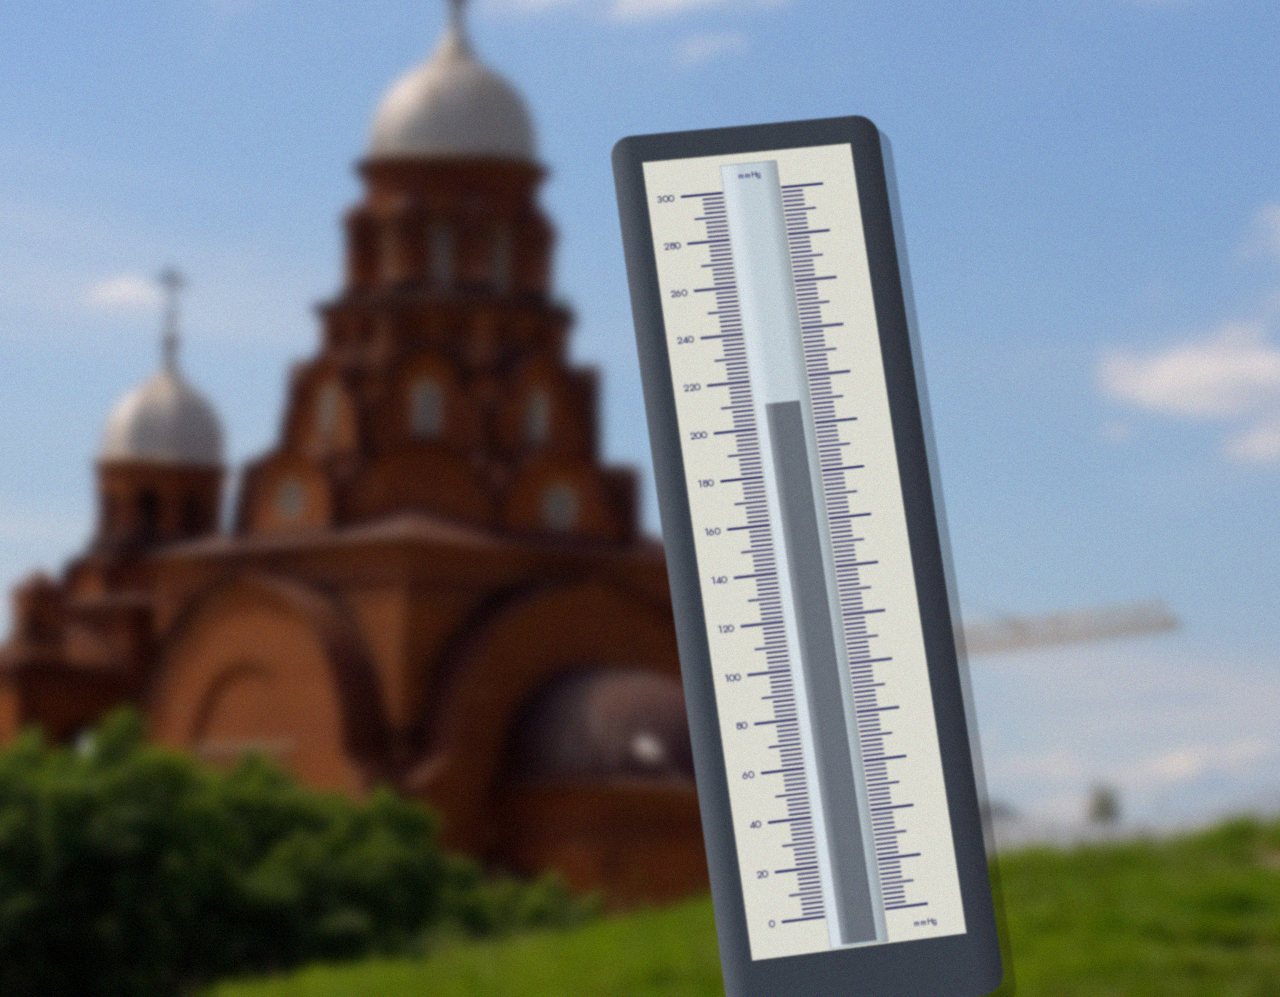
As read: 210 (mmHg)
